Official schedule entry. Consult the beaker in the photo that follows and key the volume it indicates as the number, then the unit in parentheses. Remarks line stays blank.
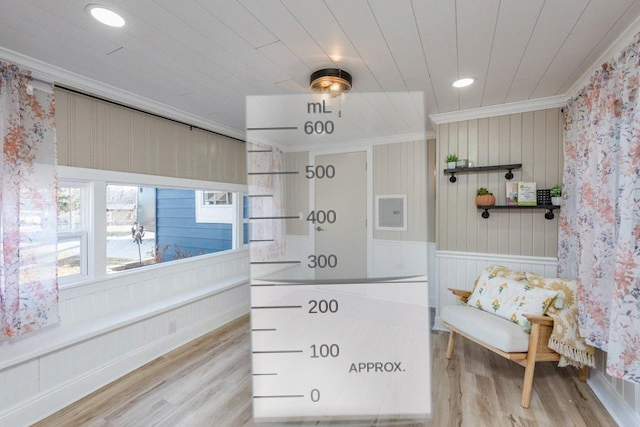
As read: 250 (mL)
